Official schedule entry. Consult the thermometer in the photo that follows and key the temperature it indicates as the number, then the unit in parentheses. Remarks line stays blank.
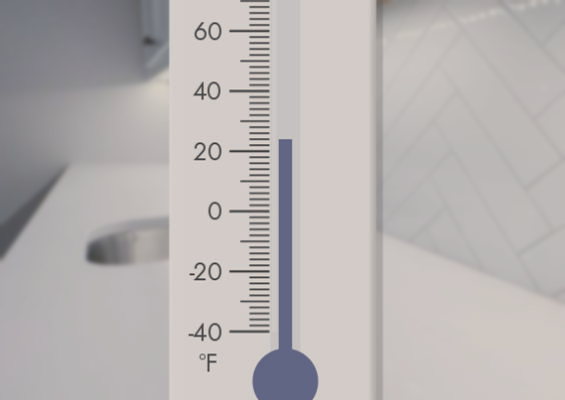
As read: 24 (°F)
